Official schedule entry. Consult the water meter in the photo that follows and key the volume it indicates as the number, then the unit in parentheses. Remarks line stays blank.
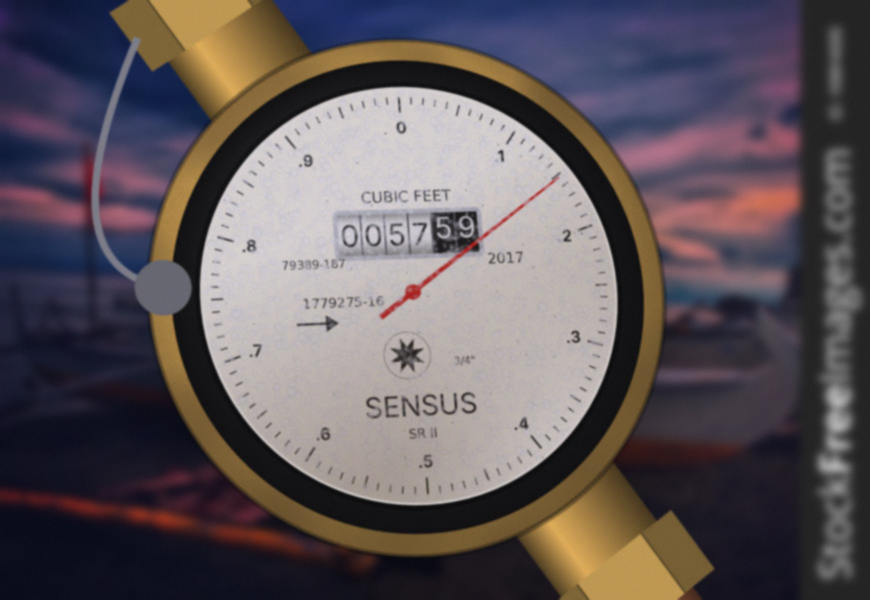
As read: 5759.15 (ft³)
